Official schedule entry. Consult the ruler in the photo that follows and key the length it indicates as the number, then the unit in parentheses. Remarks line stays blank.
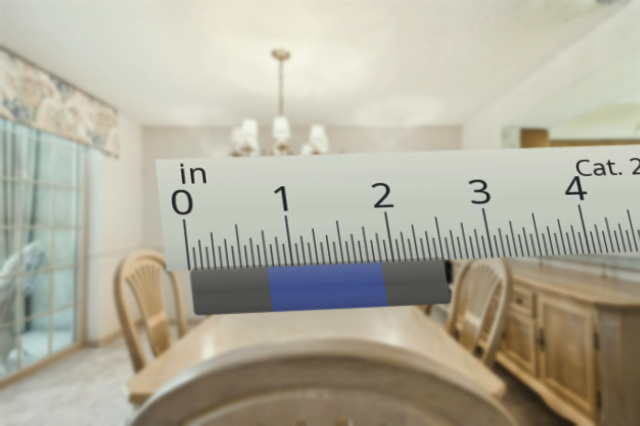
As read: 2.5 (in)
